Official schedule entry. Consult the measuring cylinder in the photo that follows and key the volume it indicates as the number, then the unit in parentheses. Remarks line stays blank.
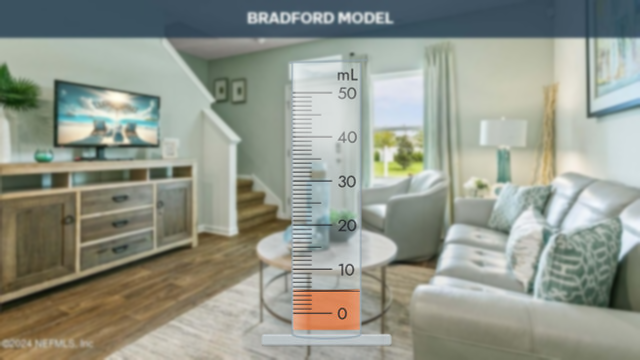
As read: 5 (mL)
